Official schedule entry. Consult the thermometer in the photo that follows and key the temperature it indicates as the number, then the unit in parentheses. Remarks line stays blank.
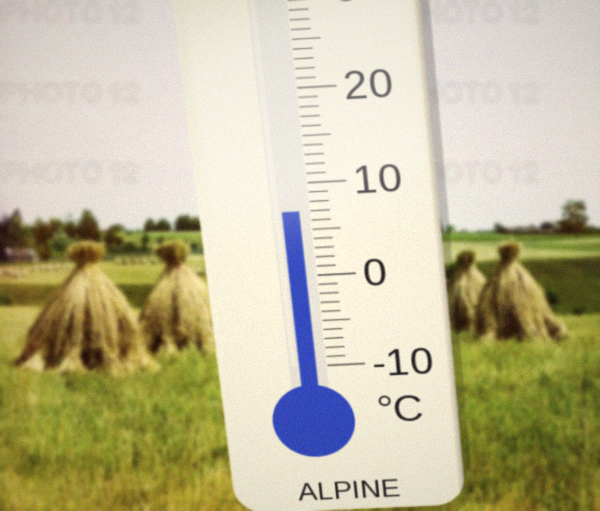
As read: 7 (°C)
